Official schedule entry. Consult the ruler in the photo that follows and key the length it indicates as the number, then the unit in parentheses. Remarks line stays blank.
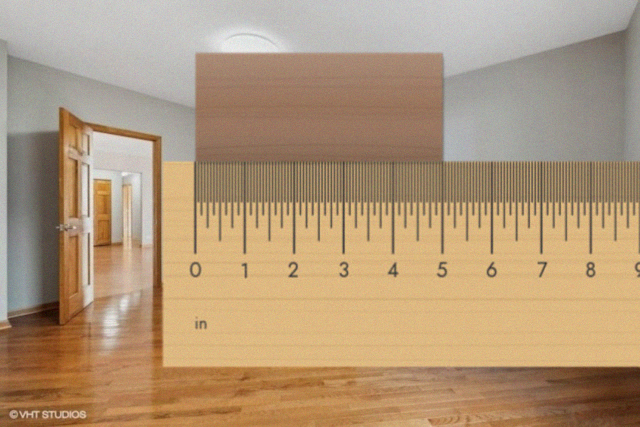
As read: 5 (in)
